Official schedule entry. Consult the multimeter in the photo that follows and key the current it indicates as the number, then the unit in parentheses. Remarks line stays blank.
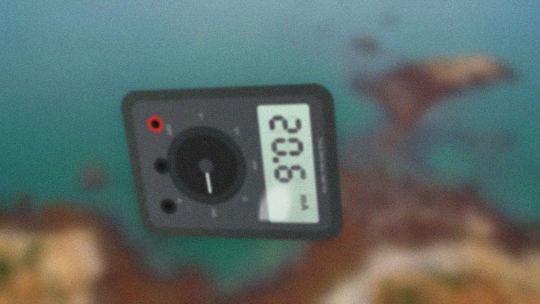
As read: 20.6 (mA)
